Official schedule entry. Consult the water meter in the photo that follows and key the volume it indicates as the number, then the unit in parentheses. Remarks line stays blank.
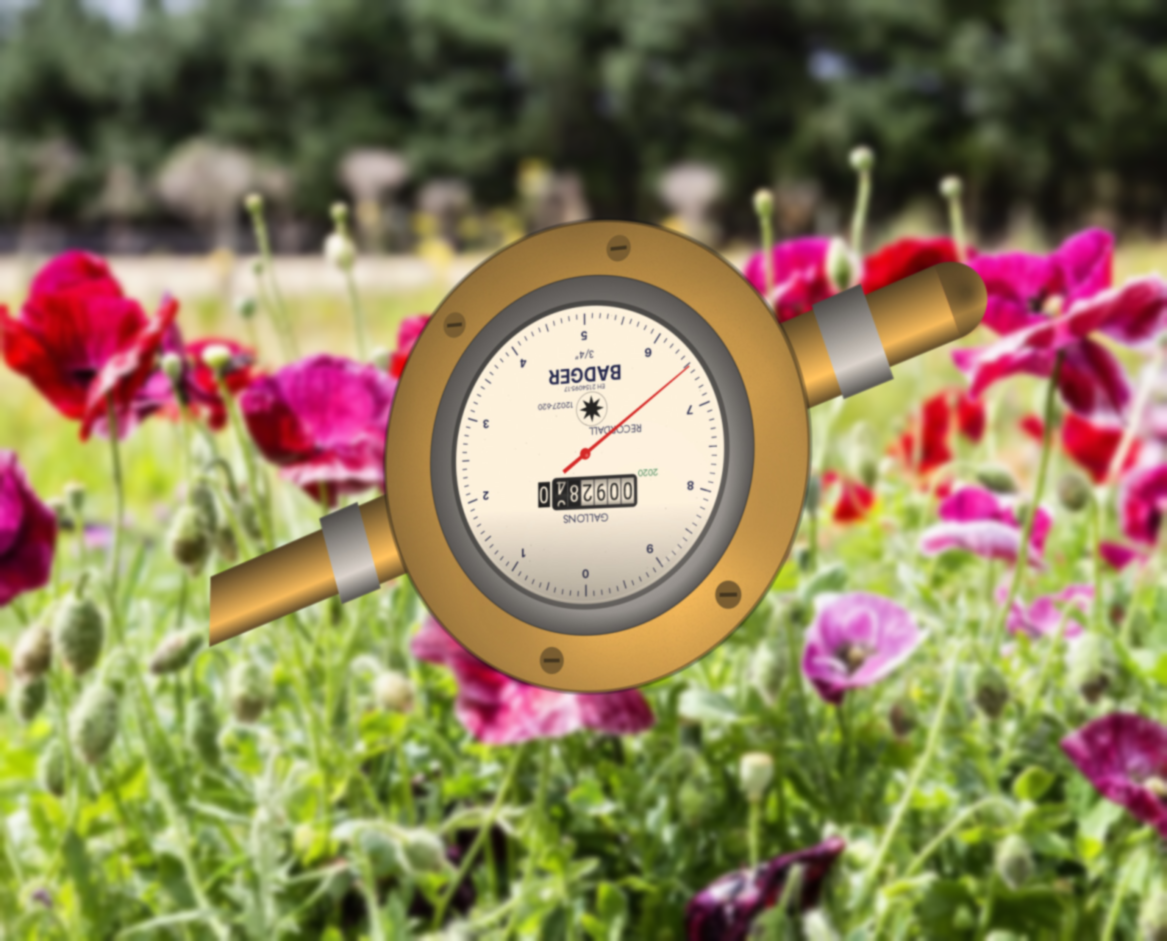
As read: 92836.5 (gal)
